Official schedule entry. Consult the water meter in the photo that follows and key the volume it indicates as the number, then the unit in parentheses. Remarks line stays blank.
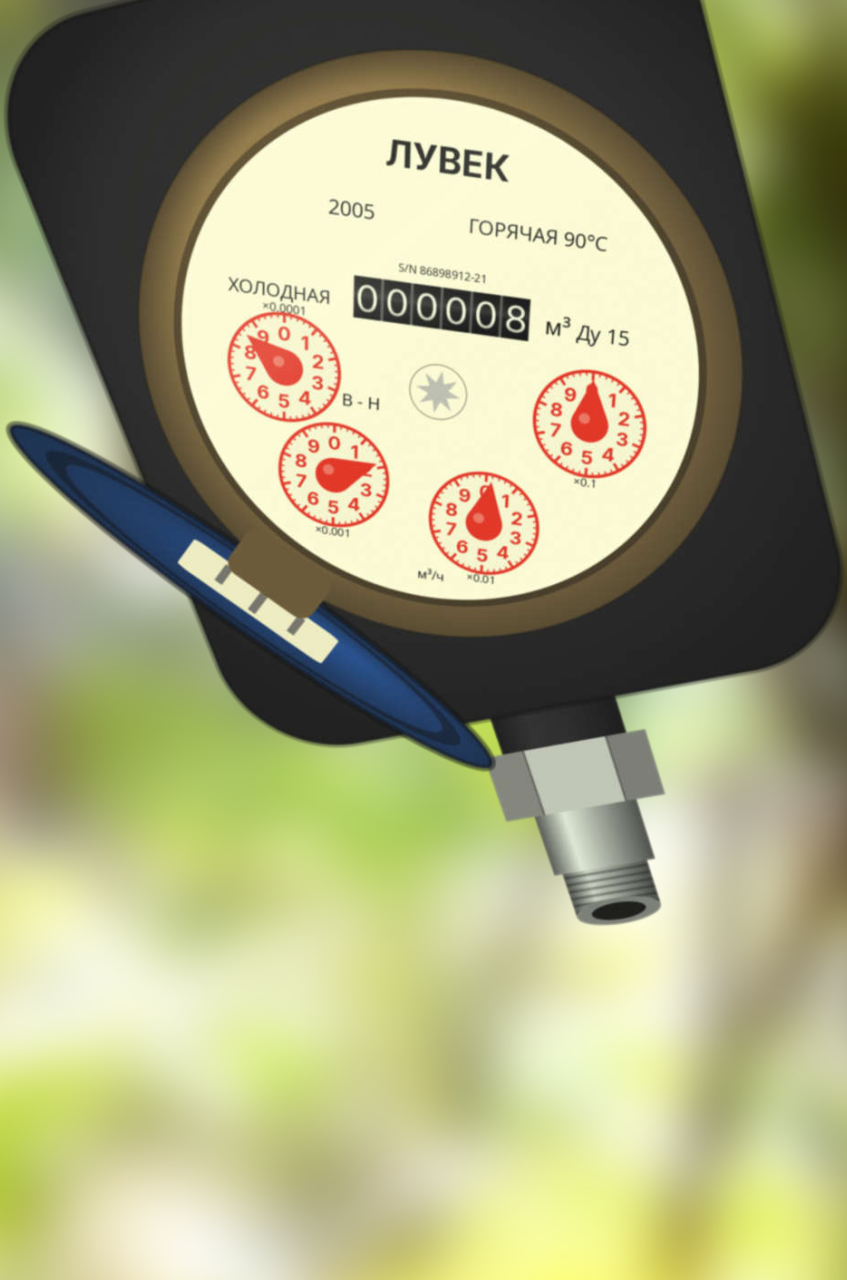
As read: 8.0018 (m³)
